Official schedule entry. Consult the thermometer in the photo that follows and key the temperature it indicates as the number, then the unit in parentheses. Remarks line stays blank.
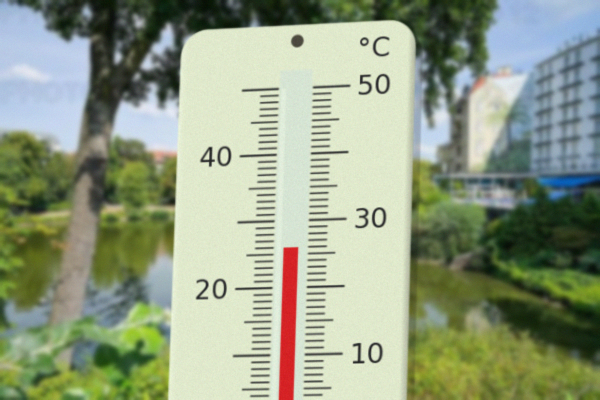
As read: 26 (°C)
